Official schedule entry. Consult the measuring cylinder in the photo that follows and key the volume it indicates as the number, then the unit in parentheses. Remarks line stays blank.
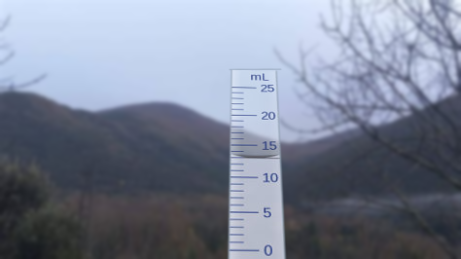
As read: 13 (mL)
